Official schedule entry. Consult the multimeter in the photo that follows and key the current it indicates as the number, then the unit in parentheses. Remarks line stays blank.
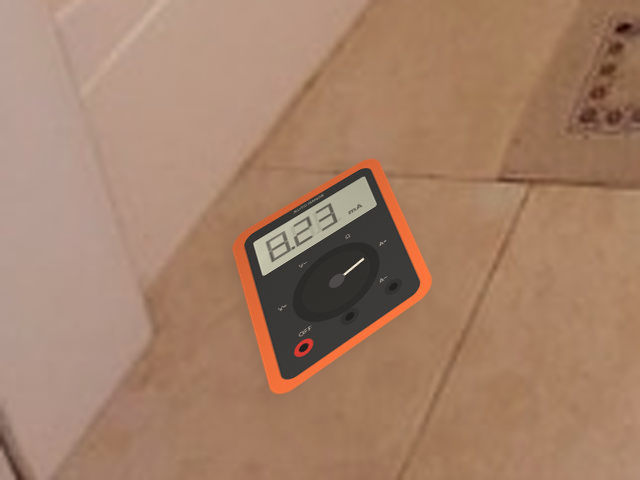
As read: 8.23 (mA)
